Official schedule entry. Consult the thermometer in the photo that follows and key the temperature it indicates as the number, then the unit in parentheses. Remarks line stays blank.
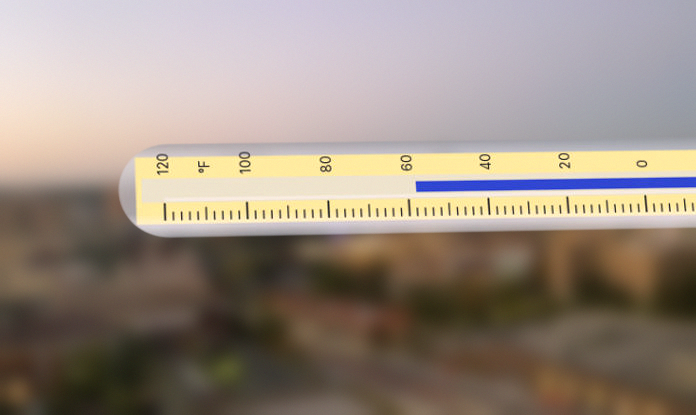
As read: 58 (°F)
